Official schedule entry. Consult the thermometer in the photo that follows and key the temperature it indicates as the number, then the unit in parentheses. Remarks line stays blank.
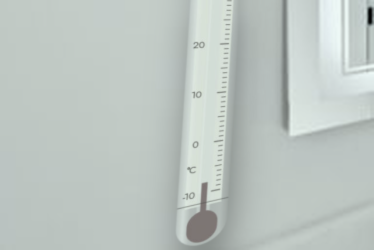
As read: -8 (°C)
